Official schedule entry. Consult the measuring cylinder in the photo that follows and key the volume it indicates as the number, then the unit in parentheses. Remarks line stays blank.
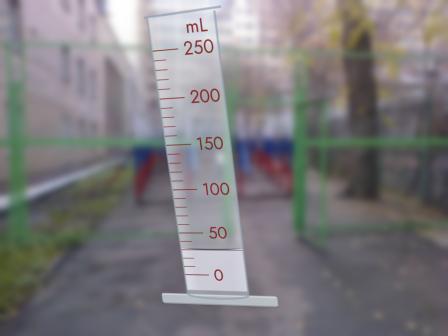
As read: 30 (mL)
